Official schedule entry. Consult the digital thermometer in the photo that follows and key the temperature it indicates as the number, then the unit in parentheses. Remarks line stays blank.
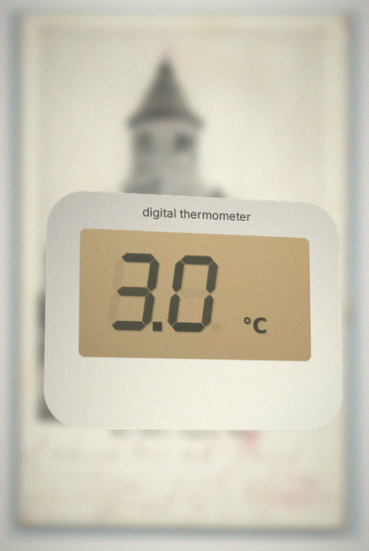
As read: 3.0 (°C)
